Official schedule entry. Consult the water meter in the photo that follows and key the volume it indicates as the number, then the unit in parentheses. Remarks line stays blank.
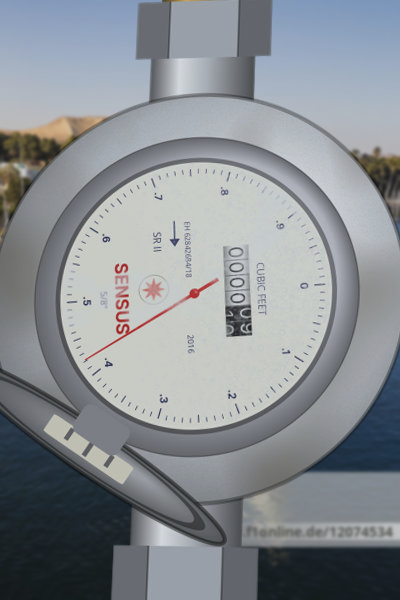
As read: 9.42 (ft³)
